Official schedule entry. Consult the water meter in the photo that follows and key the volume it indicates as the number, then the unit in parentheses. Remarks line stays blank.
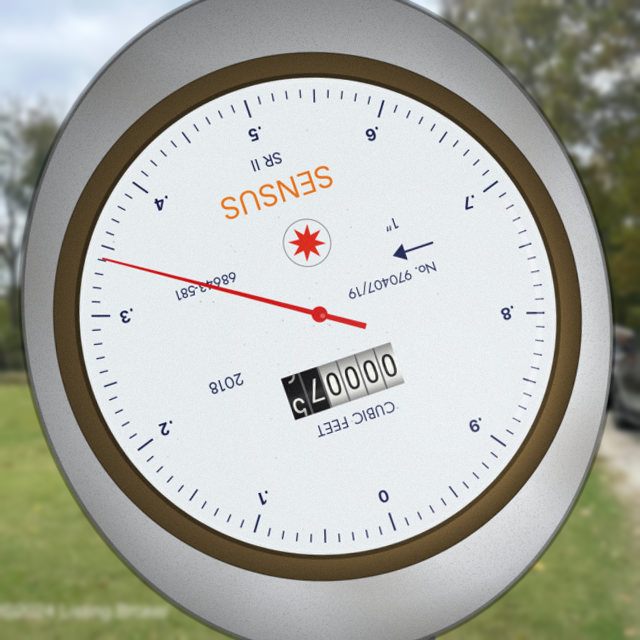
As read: 75.34 (ft³)
